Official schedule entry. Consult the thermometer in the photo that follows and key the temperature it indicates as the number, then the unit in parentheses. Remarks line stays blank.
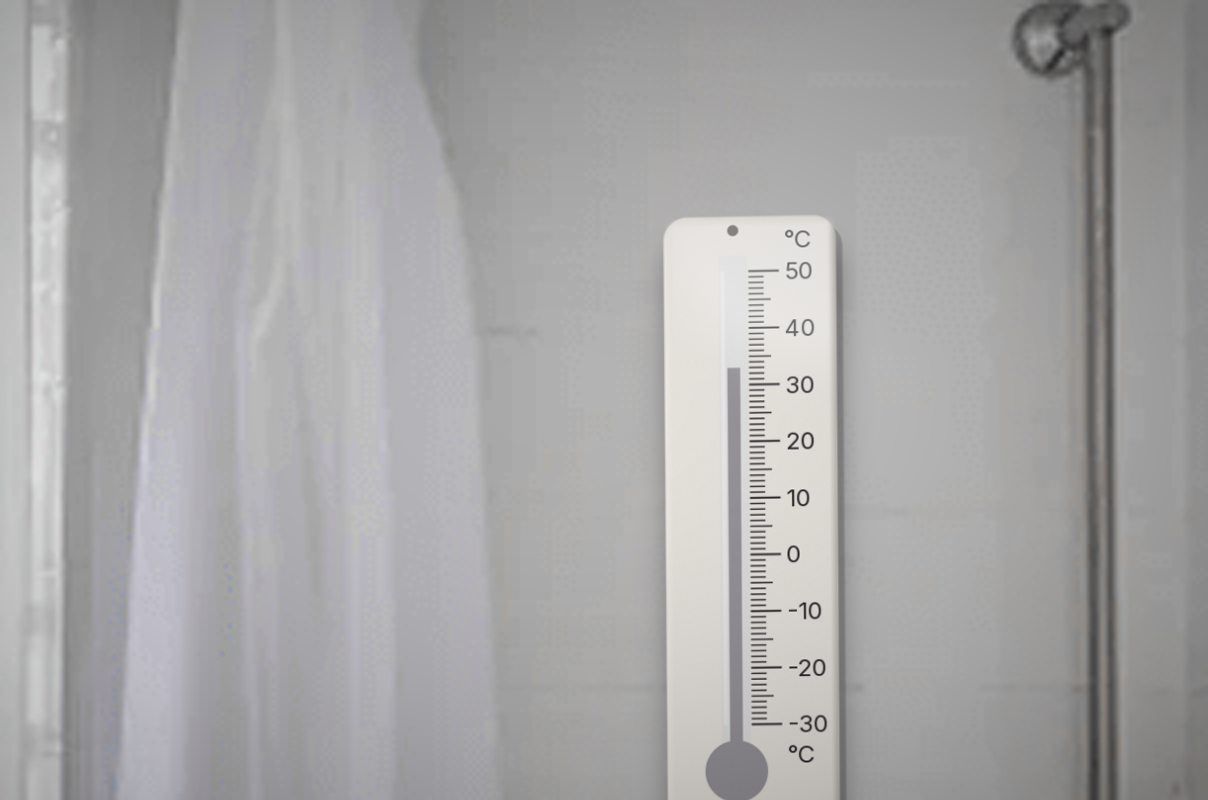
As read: 33 (°C)
